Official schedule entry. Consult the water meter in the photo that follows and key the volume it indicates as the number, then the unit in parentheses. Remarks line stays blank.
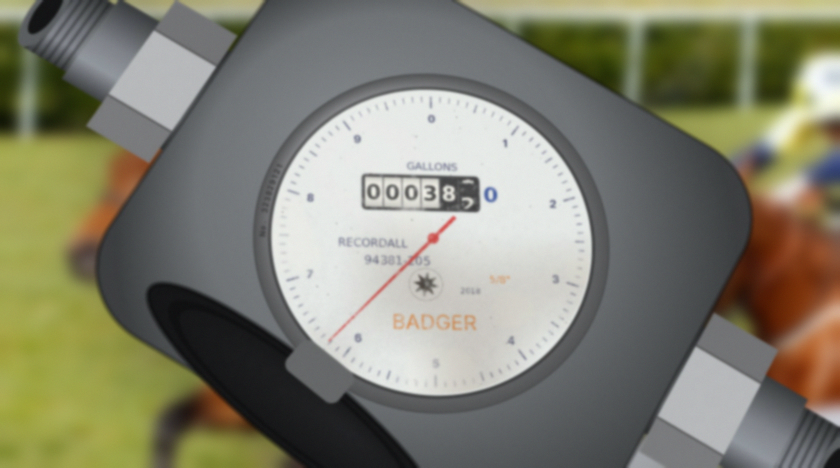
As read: 3816.2 (gal)
